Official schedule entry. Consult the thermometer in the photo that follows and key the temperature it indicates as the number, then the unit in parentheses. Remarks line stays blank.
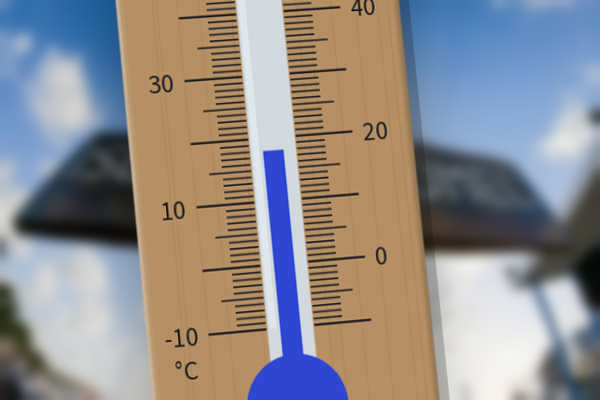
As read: 18 (°C)
